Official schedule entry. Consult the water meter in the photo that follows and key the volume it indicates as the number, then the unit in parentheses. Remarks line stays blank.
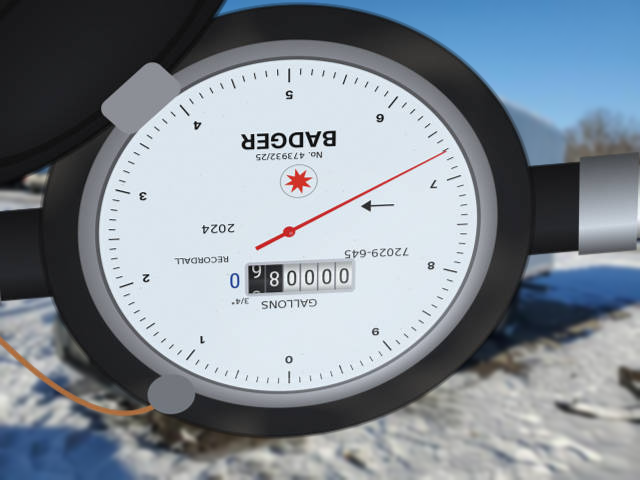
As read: 856.7 (gal)
